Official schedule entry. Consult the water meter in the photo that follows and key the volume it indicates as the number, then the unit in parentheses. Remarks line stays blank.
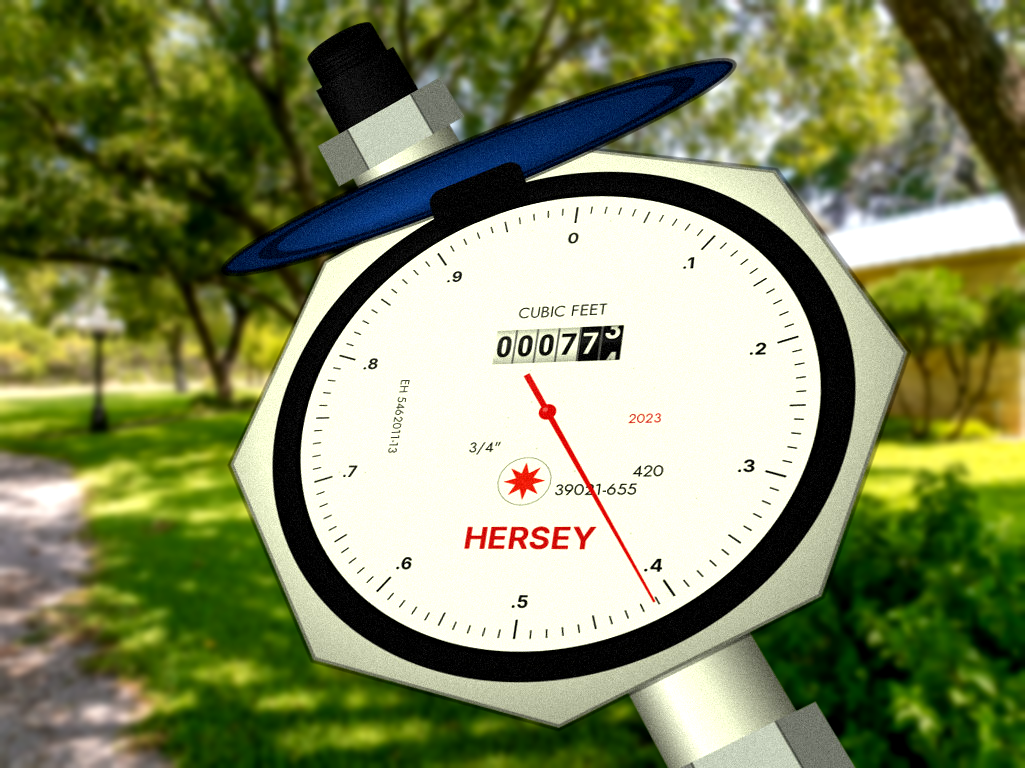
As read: 773.41 (ft³)
